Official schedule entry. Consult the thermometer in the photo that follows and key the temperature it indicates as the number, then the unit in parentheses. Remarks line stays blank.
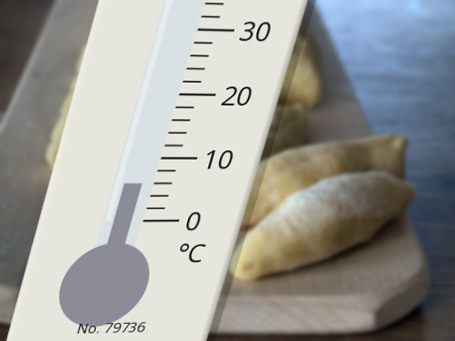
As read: 6 (°C)
